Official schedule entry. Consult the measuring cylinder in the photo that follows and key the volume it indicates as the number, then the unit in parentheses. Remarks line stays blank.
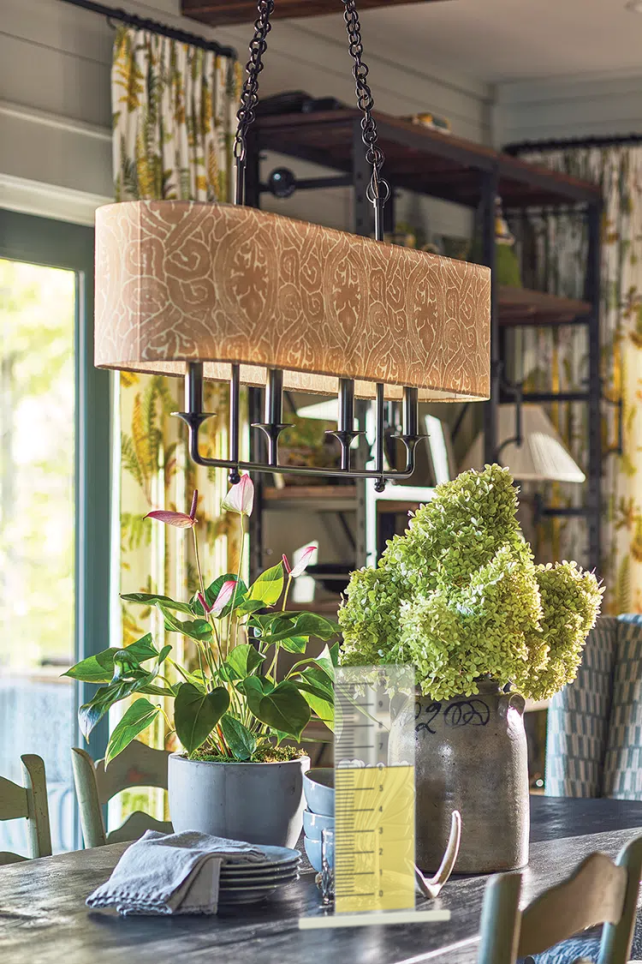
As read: 6 (mL)
